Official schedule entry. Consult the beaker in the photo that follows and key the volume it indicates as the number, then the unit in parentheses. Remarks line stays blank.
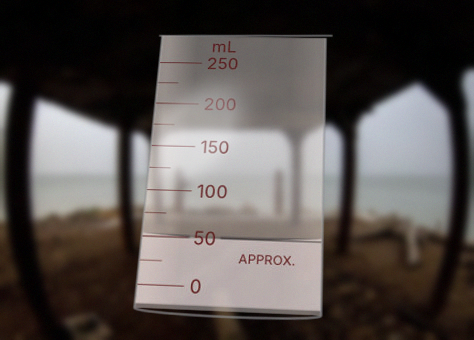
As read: 50 (mL)
